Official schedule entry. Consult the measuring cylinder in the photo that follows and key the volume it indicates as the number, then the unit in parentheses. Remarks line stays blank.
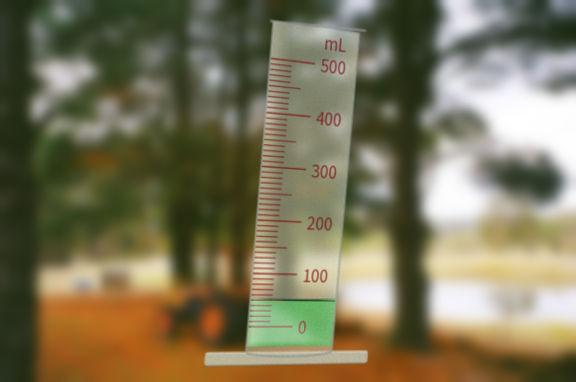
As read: 50 (mL)
